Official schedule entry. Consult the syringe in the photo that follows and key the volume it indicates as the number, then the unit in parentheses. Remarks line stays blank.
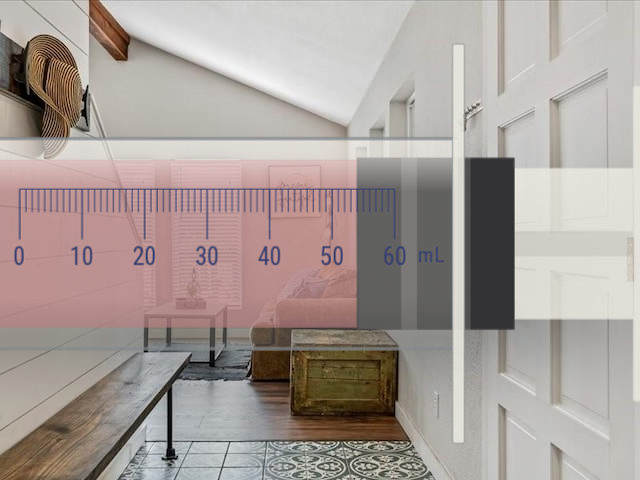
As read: 54 (mL)
